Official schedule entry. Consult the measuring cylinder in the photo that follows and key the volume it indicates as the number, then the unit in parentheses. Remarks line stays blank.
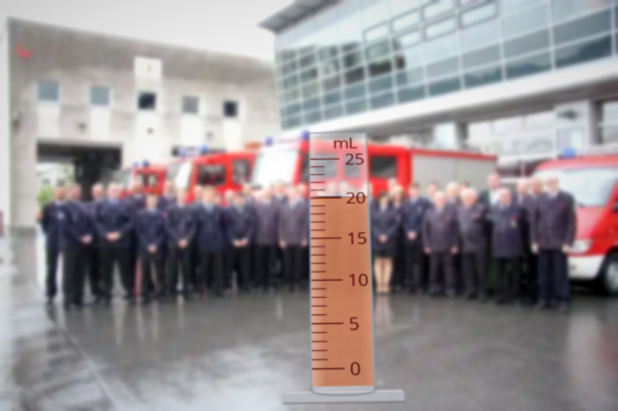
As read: 20 (mL)
